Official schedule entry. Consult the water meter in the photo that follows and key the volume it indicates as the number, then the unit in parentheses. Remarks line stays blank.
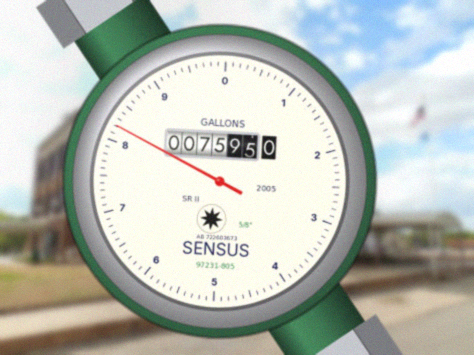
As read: 75948.2 (gal)
